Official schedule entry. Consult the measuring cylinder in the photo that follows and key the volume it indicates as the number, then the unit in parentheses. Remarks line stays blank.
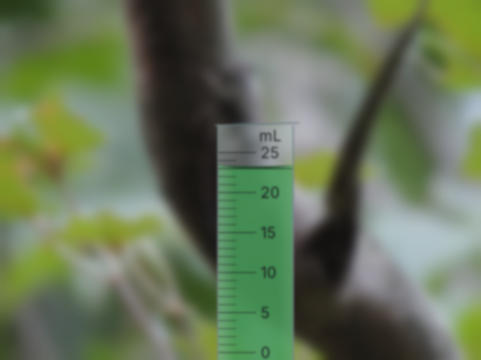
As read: 23 (mL)
